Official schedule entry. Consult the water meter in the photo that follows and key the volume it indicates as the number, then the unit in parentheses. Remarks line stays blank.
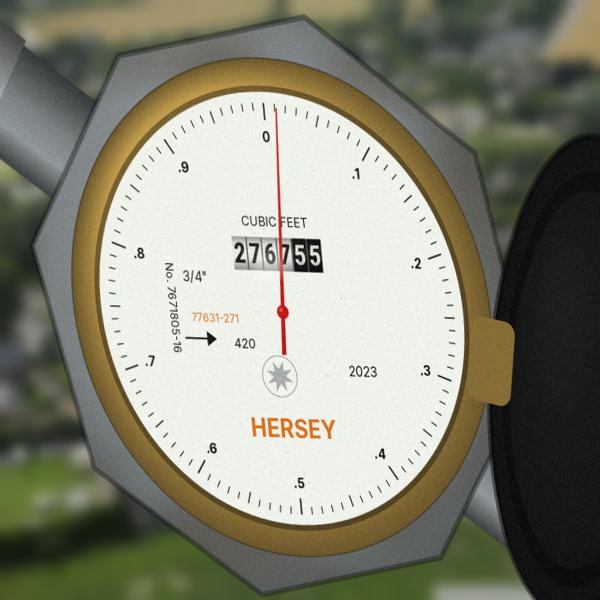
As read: 276755.01 (ft³)
